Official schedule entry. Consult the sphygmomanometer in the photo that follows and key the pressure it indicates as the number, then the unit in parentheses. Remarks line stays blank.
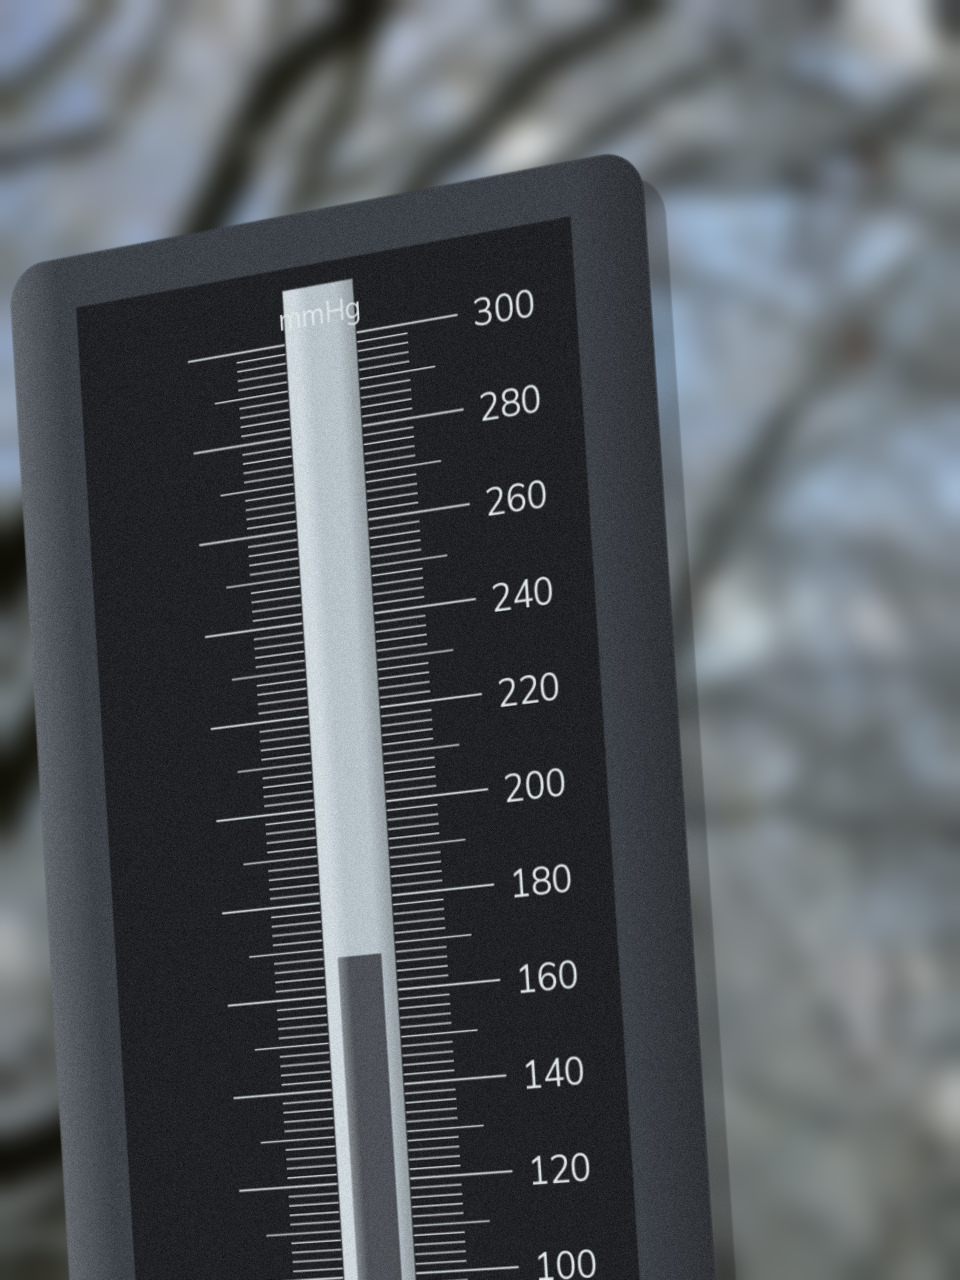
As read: 168 (mmHg)
